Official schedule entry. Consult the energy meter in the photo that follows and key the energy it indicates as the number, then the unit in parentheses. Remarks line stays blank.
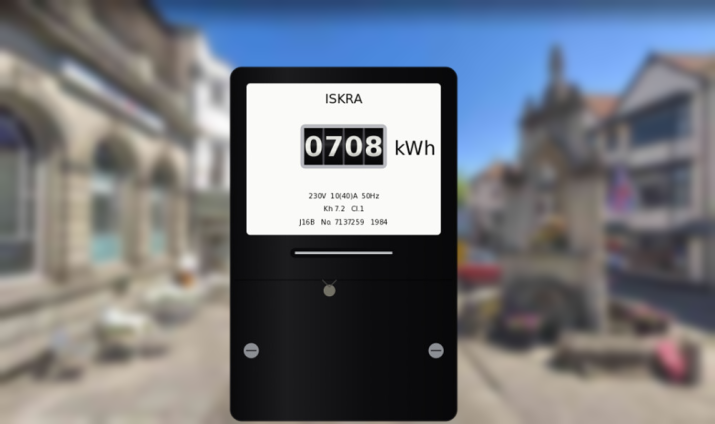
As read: 708 (kWh)
